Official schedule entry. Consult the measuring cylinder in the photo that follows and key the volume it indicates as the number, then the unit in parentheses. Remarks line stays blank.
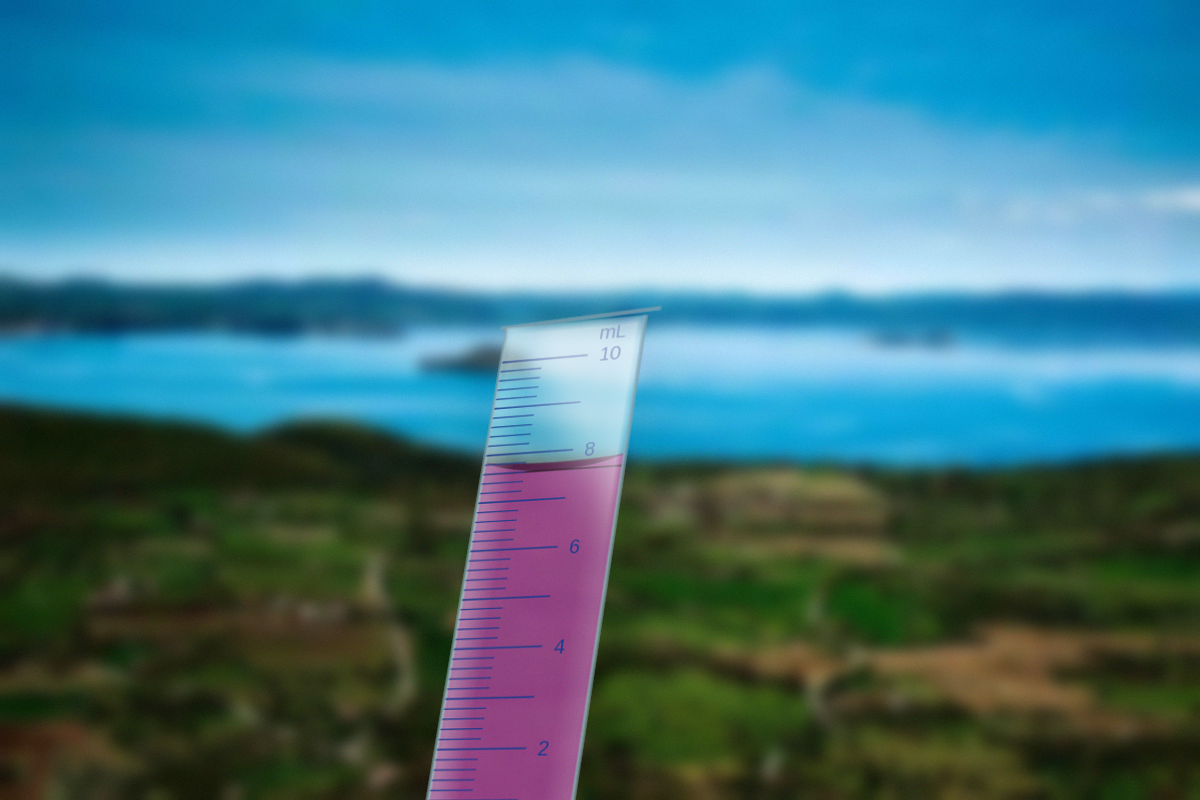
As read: 7.6 (mL)
